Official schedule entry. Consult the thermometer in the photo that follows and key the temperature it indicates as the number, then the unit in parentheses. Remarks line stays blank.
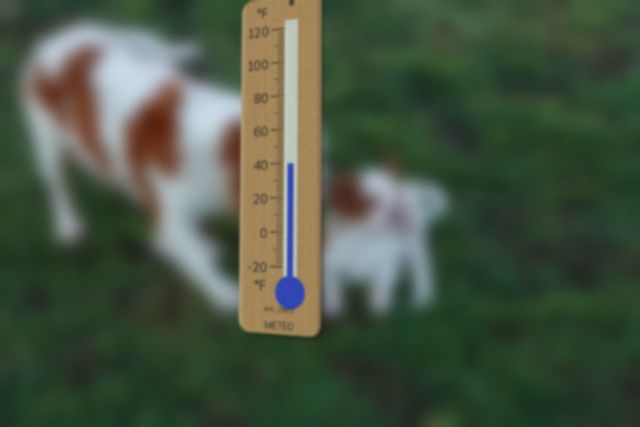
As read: 40 (°F)
